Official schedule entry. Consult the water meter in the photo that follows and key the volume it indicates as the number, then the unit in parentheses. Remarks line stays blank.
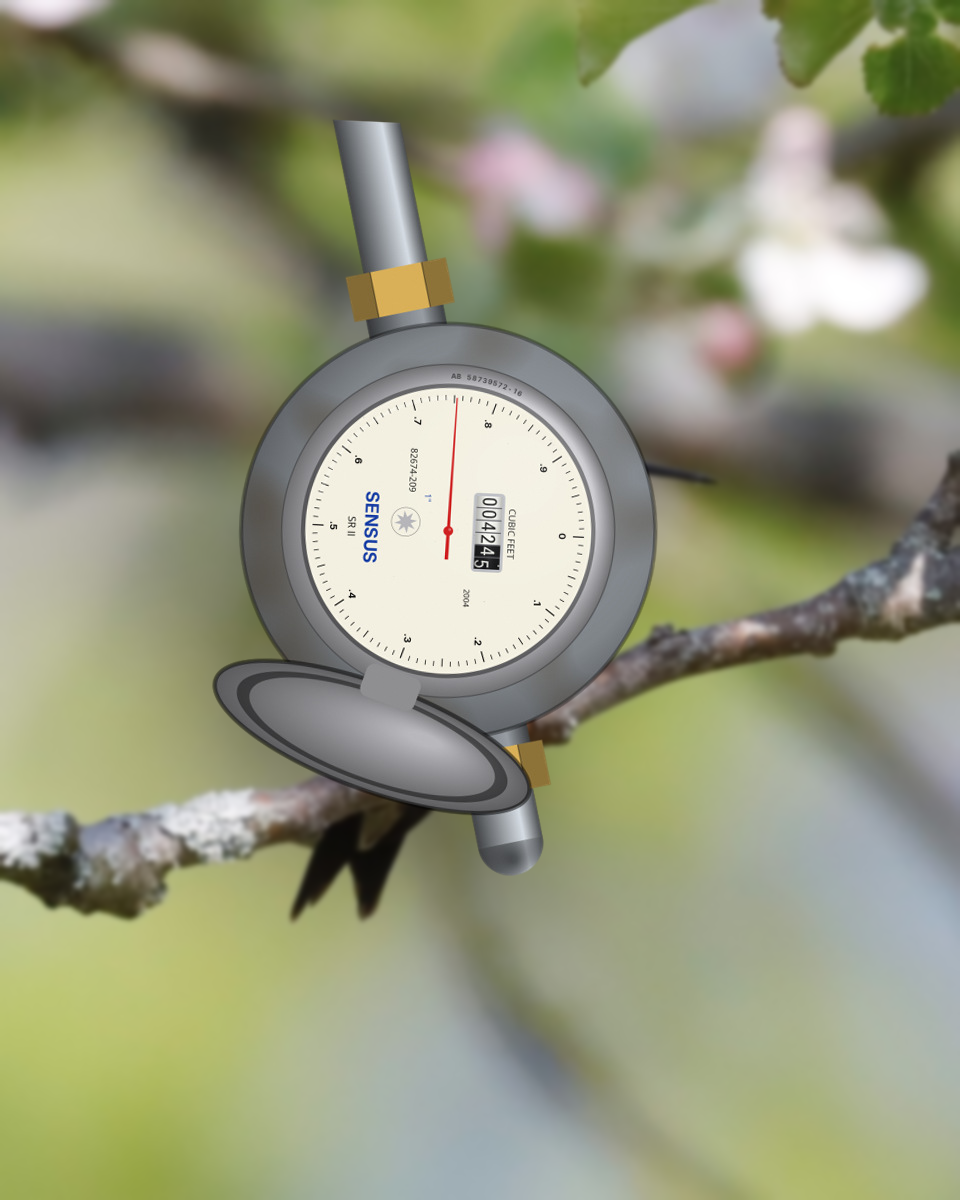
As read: 4244.75 (ft³)
